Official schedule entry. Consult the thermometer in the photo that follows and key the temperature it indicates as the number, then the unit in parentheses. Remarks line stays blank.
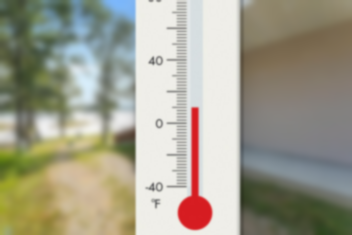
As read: 10 (°F)
